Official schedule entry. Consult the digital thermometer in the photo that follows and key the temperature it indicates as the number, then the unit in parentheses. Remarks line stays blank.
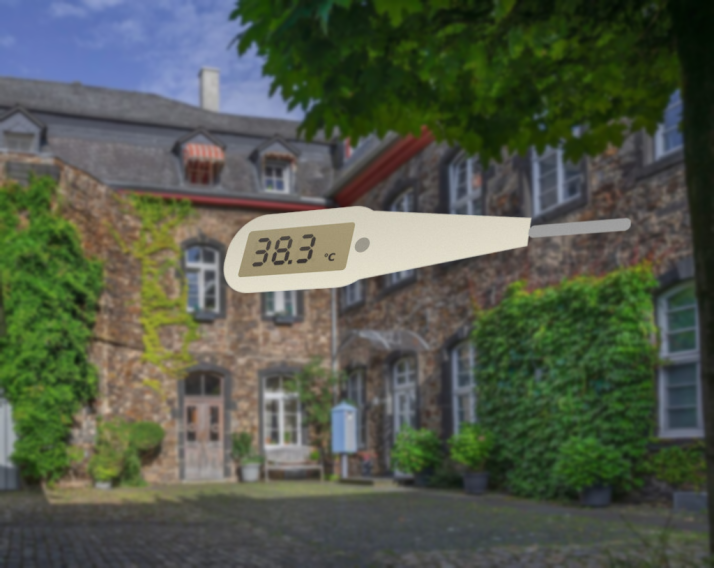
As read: 38.3 (°C)
